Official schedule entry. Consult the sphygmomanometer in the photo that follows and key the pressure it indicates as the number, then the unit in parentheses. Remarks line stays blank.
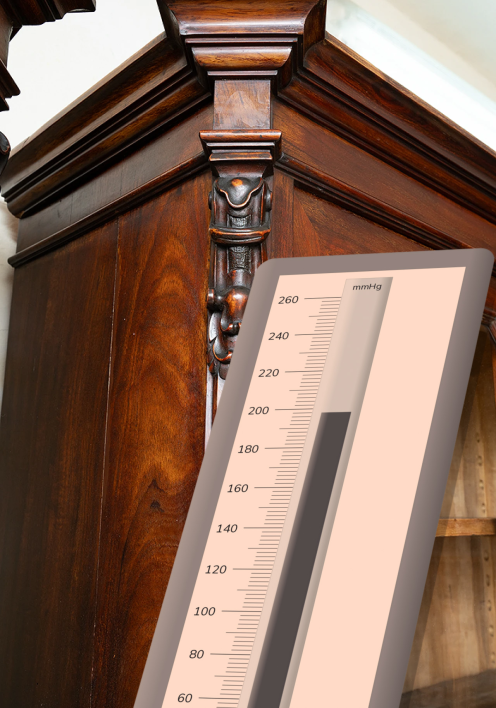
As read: 198 (mmHg)
